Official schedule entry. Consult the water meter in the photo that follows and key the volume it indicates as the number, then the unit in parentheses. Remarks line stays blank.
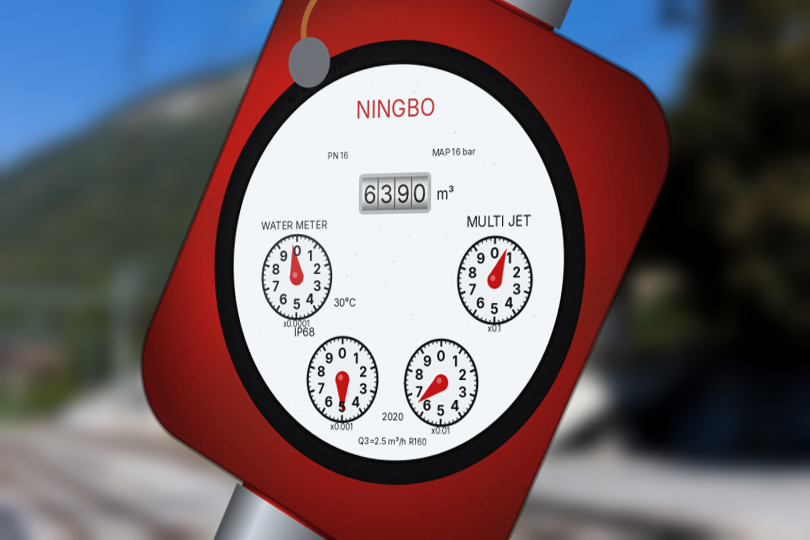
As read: 6390.0649 (m³)
